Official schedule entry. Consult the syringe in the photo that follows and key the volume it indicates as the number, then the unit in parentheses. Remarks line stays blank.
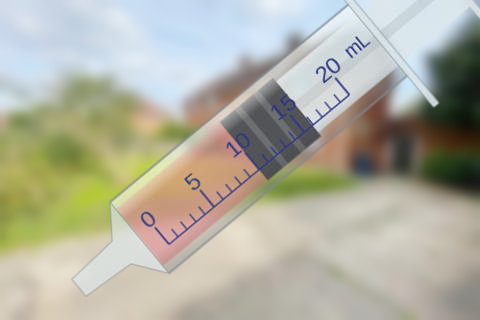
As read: 10 (mL)
